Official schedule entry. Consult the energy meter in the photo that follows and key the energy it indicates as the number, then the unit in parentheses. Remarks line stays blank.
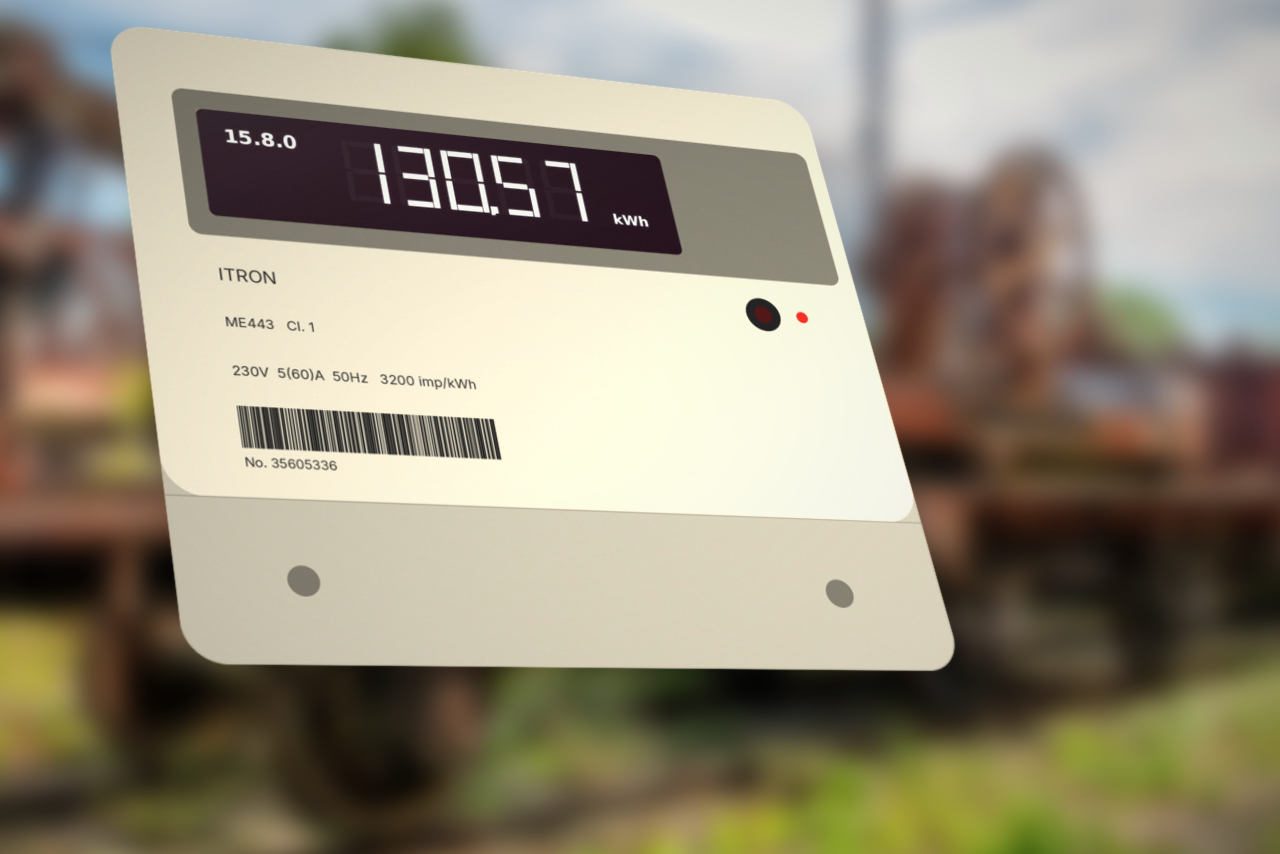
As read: 130.57 (kWh)
